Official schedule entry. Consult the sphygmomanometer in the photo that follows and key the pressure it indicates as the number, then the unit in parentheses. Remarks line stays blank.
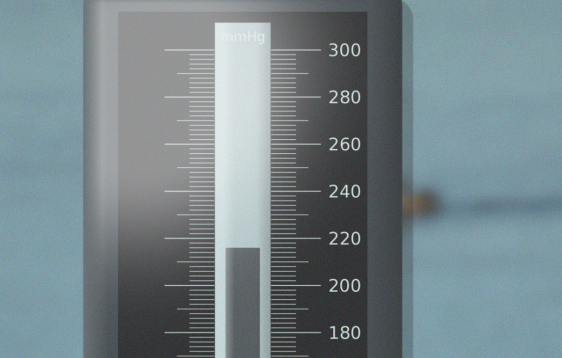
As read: 216 (mmHg)
